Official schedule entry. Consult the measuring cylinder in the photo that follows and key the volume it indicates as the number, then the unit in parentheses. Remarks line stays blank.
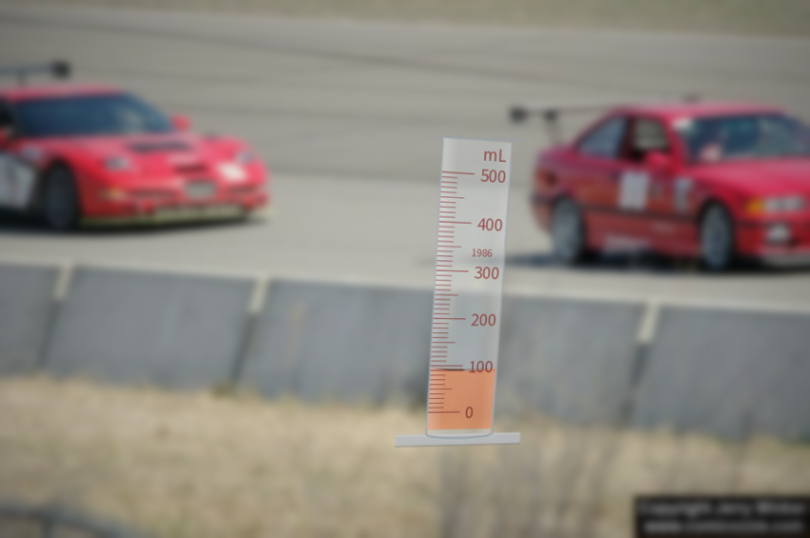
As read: 90 (mL)
